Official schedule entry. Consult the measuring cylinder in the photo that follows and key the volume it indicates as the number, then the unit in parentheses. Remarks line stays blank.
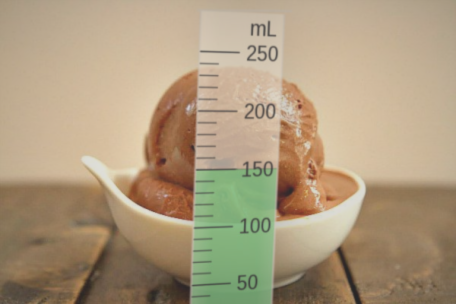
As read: 150 (mL)
